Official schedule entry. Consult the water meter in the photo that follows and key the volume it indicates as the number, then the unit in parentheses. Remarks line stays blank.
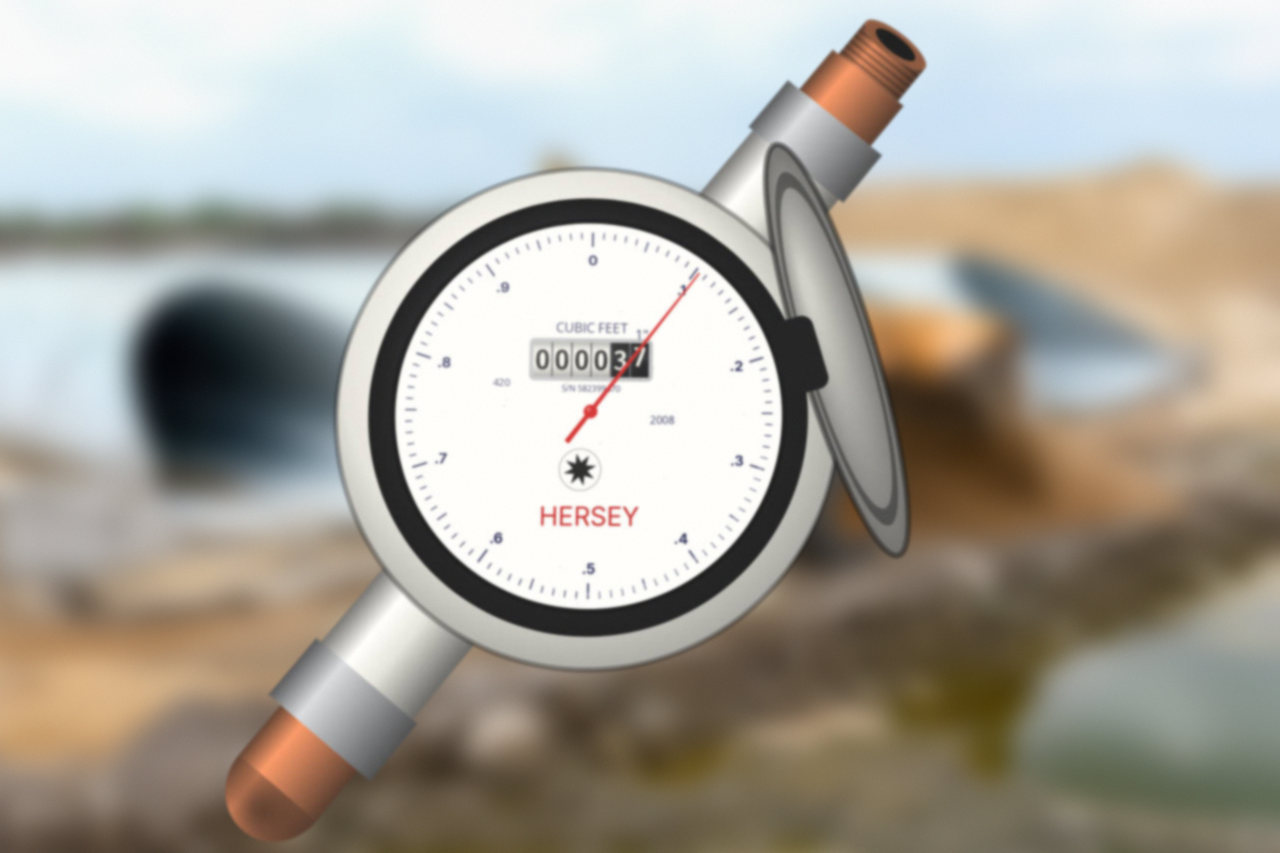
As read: 37.10 (ft³)
